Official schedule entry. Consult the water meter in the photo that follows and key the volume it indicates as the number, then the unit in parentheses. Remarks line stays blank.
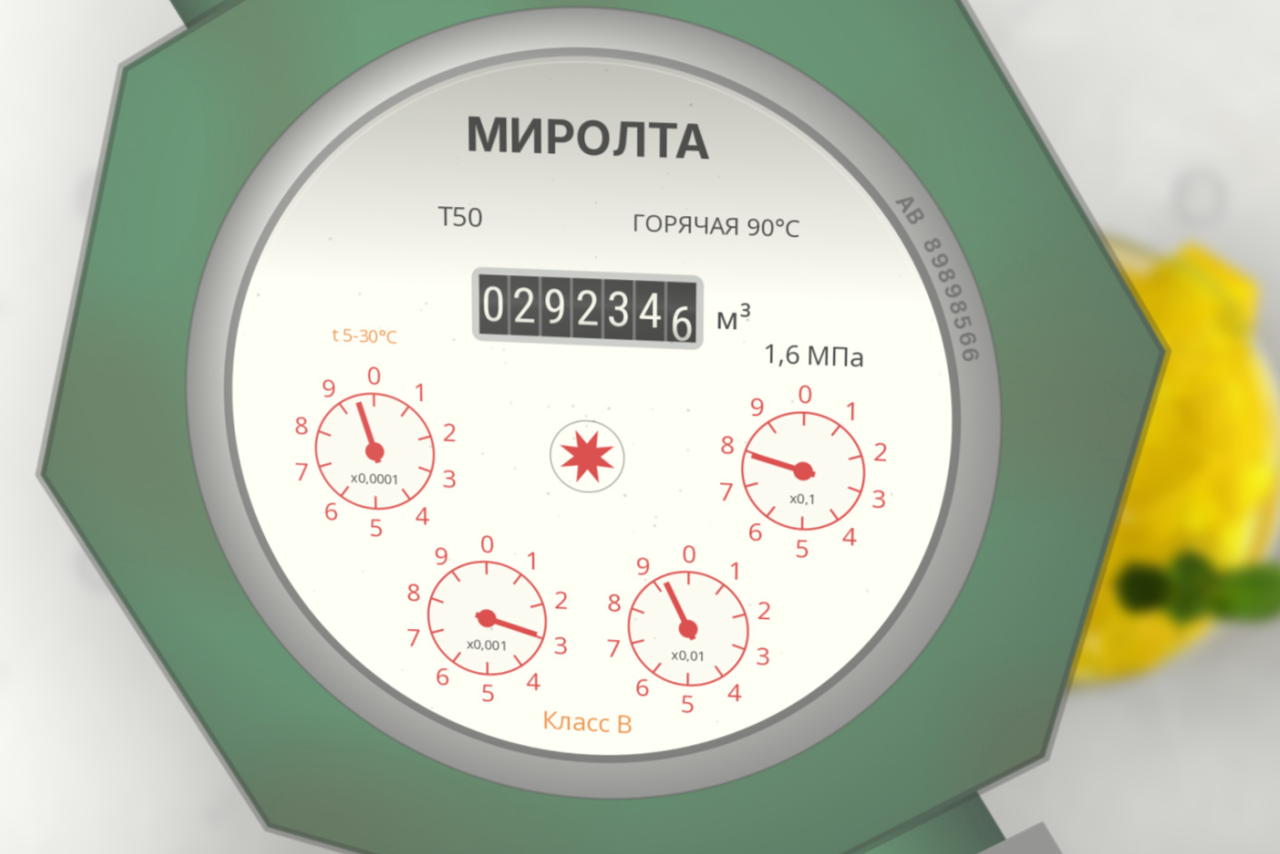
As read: 292345.7929 (m³)
